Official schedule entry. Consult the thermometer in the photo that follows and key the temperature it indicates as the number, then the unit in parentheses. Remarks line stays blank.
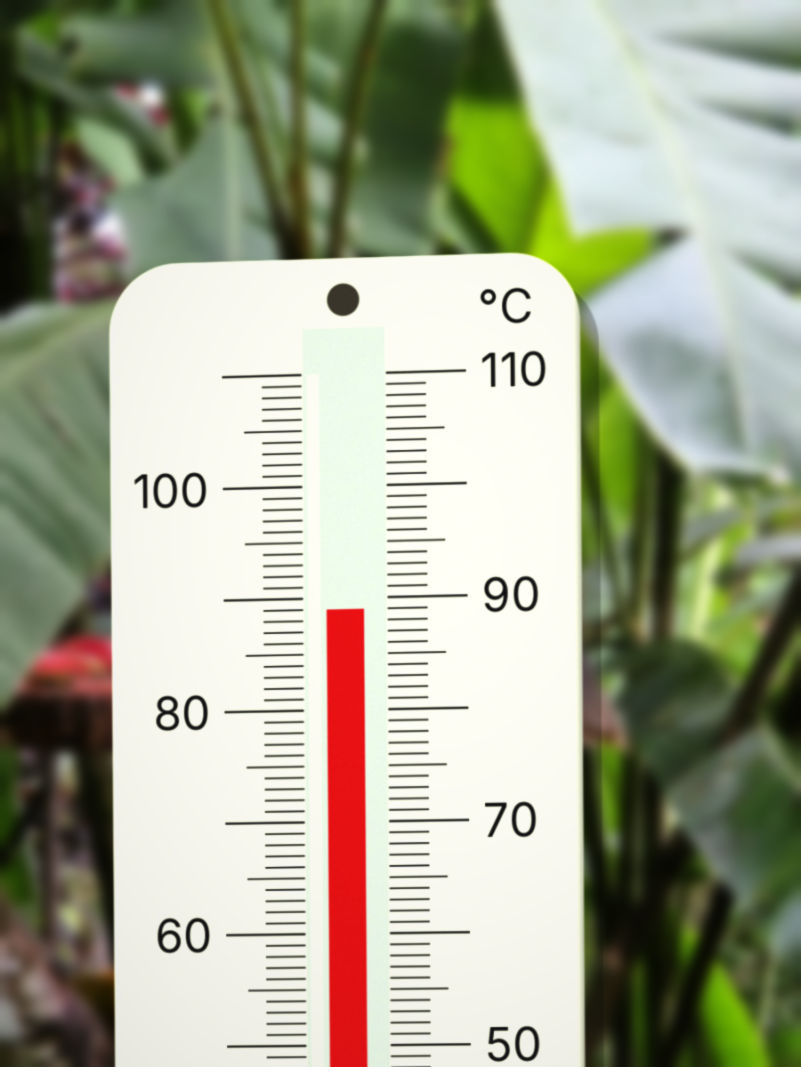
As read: 89 (°C)
